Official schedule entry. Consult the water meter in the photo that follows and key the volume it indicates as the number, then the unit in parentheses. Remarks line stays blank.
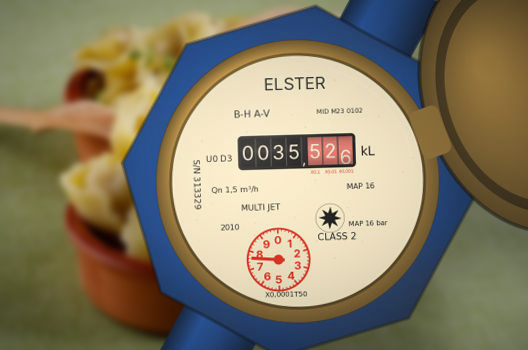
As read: 35.5257 (kL)
